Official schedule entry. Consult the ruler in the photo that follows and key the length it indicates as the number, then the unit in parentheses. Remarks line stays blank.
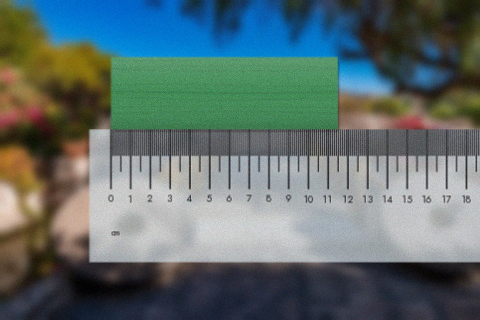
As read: 11.5 (cm)
